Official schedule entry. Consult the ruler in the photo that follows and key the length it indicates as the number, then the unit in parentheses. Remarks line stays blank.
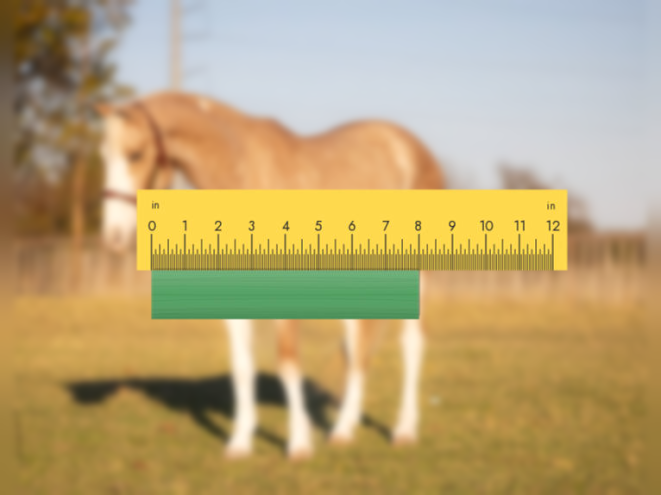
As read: 8 (in)
